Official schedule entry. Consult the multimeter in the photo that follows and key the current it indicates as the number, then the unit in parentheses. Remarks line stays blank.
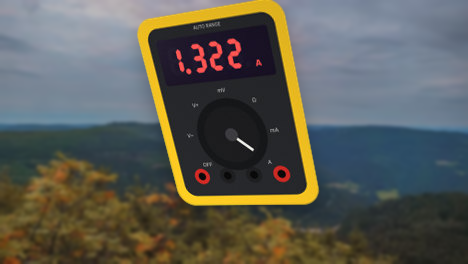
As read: 1.322 (A)
